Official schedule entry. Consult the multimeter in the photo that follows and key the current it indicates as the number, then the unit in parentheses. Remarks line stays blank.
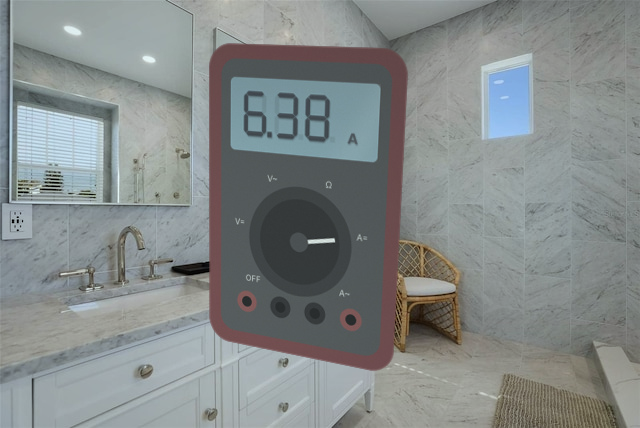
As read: 6.38 (A)
